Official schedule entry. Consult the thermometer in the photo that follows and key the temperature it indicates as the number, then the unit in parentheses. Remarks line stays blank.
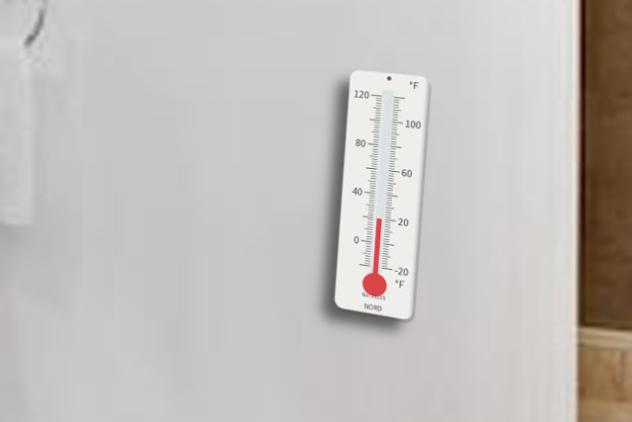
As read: 20 (°F)
